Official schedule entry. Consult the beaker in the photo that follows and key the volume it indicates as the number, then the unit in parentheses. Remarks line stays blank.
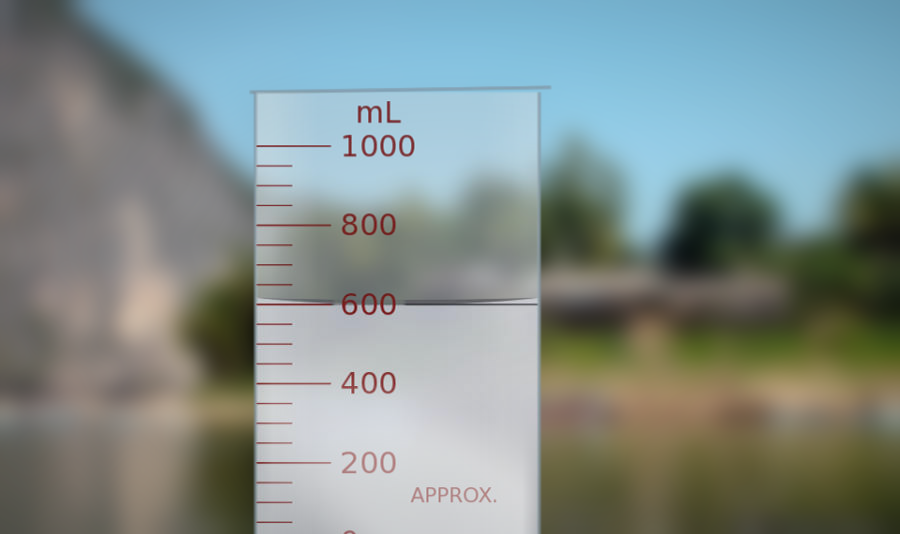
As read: 600 (mL)
